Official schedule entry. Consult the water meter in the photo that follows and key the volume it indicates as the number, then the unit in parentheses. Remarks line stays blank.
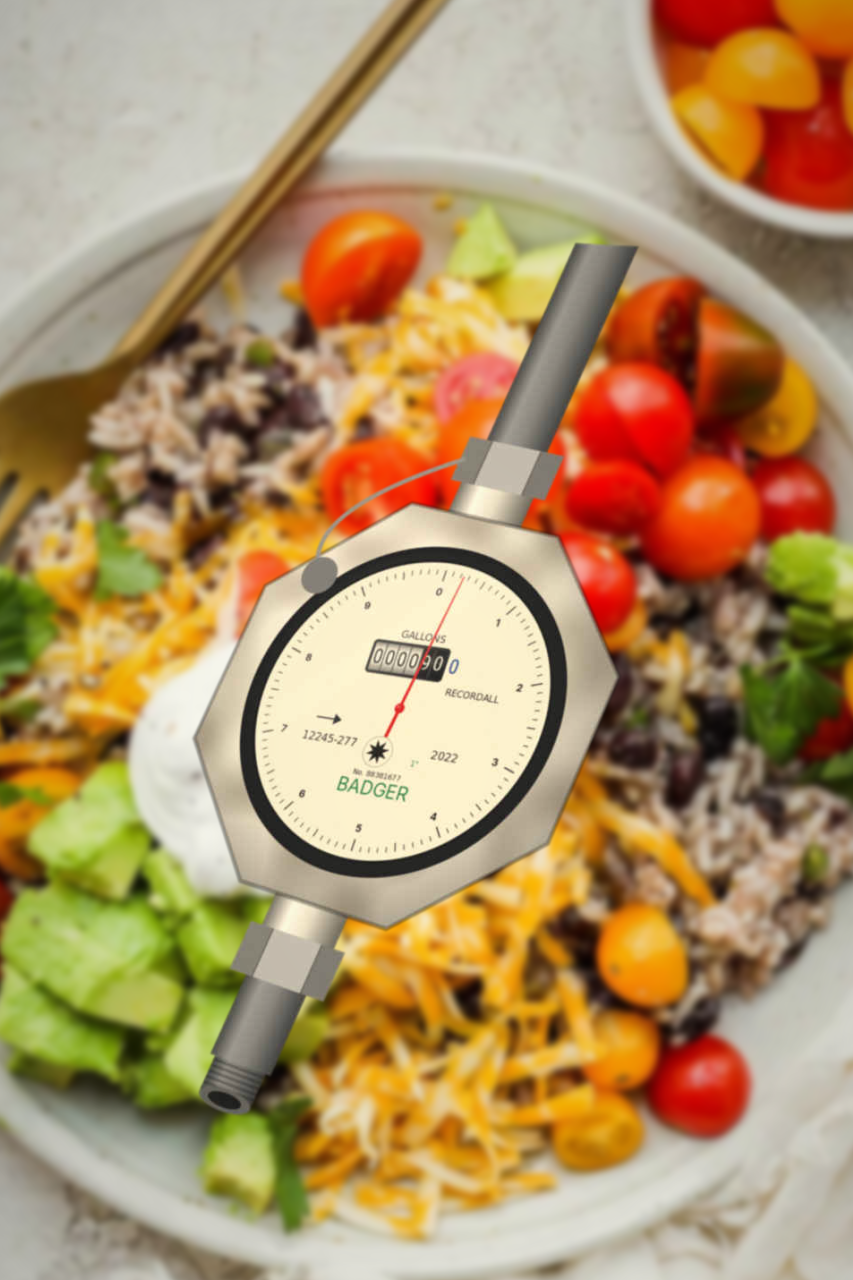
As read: 900.2 (gal)
